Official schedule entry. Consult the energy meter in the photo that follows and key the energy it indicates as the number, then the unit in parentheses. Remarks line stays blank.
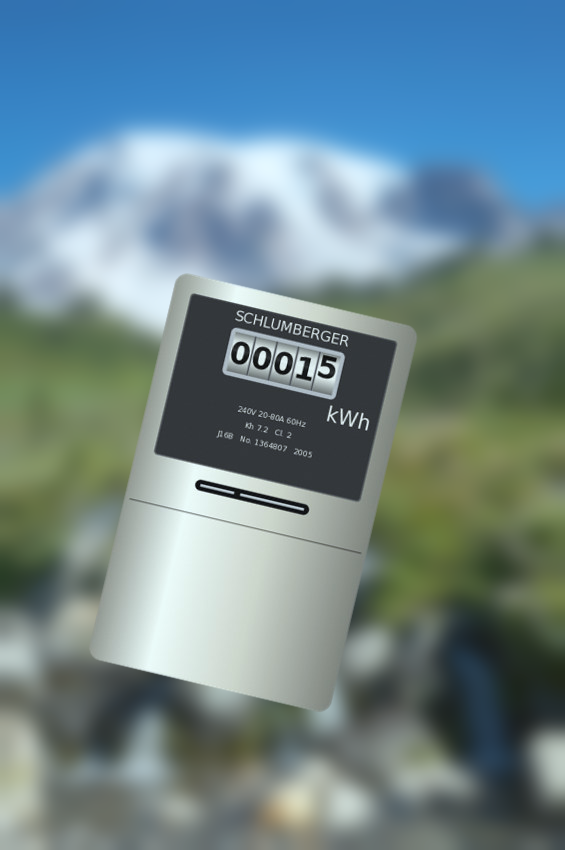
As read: 15 (kWh)
